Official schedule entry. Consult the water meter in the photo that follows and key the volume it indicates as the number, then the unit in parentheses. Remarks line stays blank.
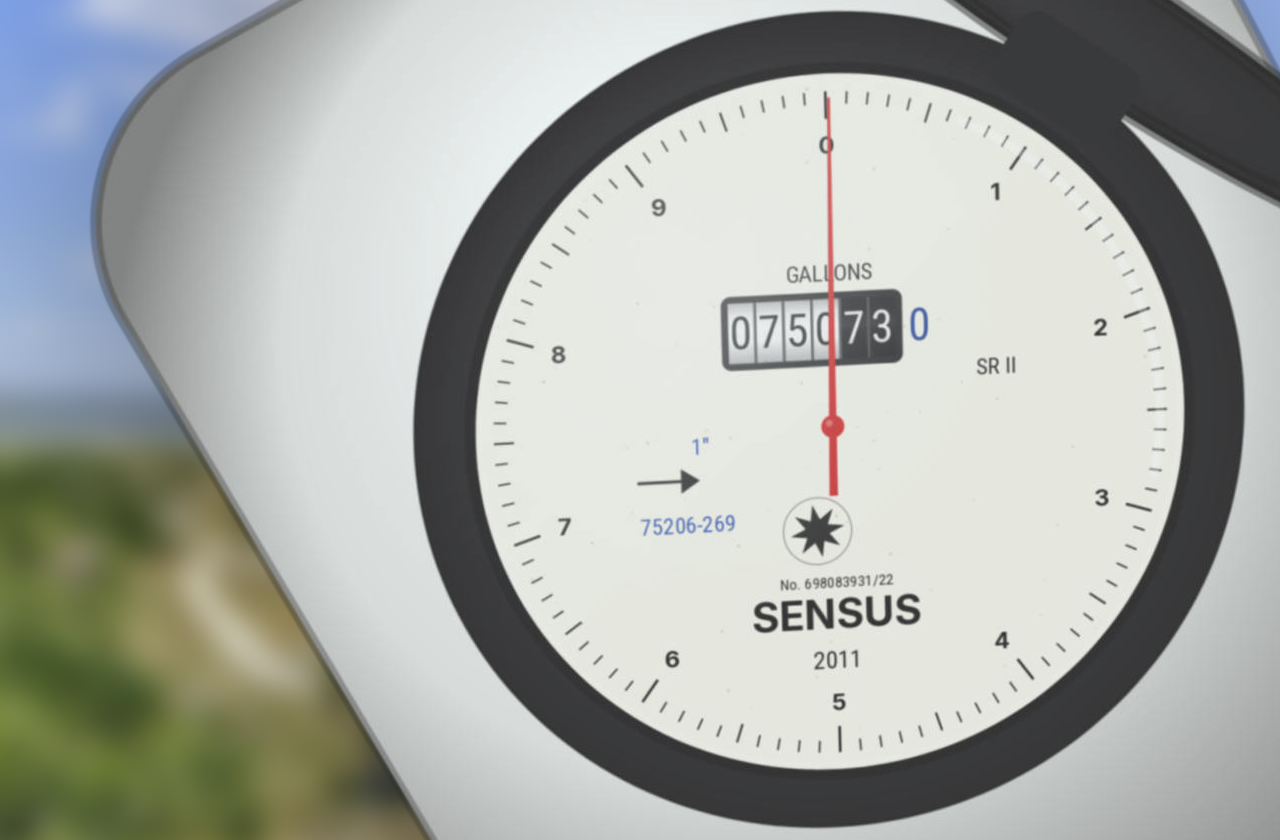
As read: 750730.0 (gal)
